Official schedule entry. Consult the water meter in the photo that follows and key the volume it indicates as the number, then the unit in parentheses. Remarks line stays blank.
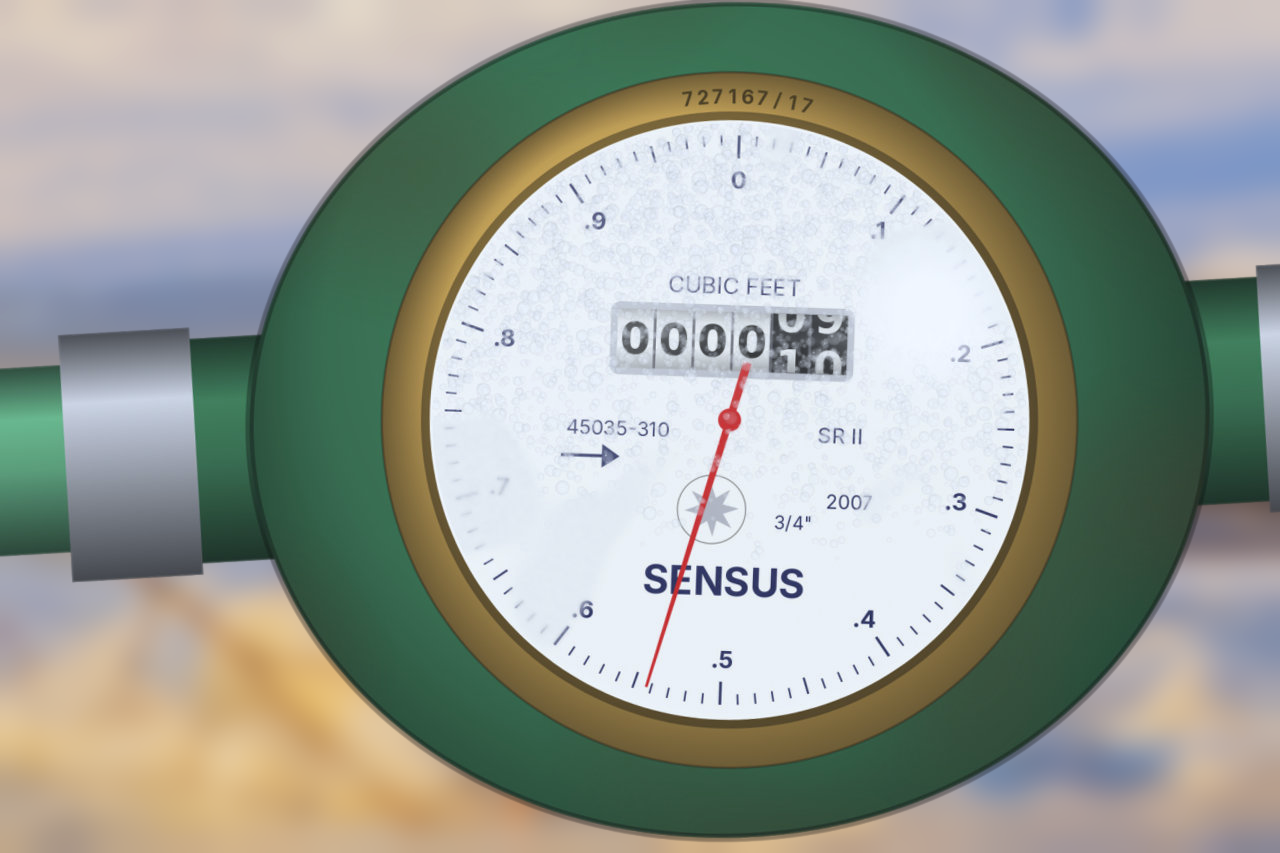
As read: 9.54 (ft³)
